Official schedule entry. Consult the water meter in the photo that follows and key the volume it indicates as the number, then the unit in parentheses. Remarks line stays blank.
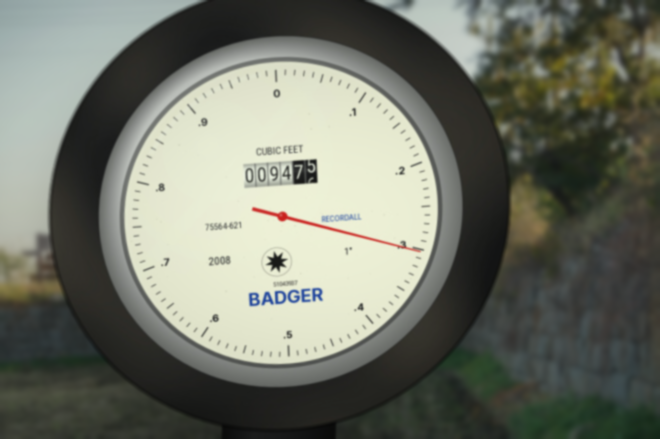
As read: 9475.30 (ft³)
